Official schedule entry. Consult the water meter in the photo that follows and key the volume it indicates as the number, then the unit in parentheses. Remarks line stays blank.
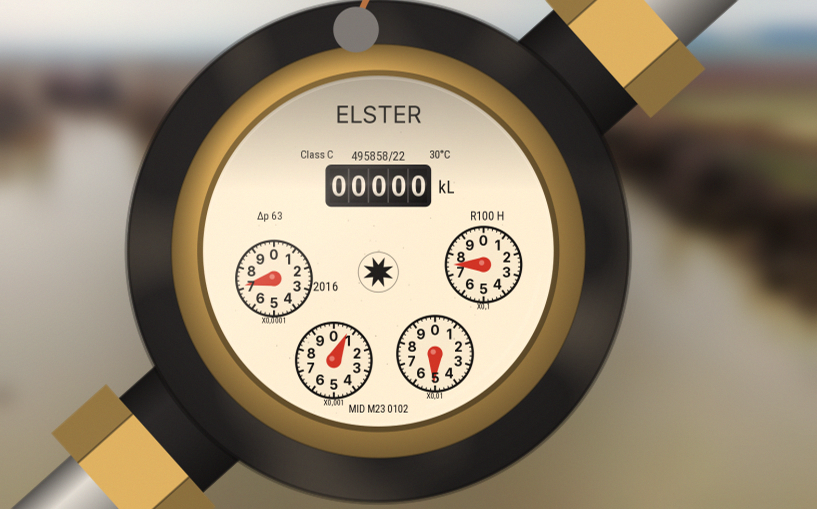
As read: 0.7507 (kL)
